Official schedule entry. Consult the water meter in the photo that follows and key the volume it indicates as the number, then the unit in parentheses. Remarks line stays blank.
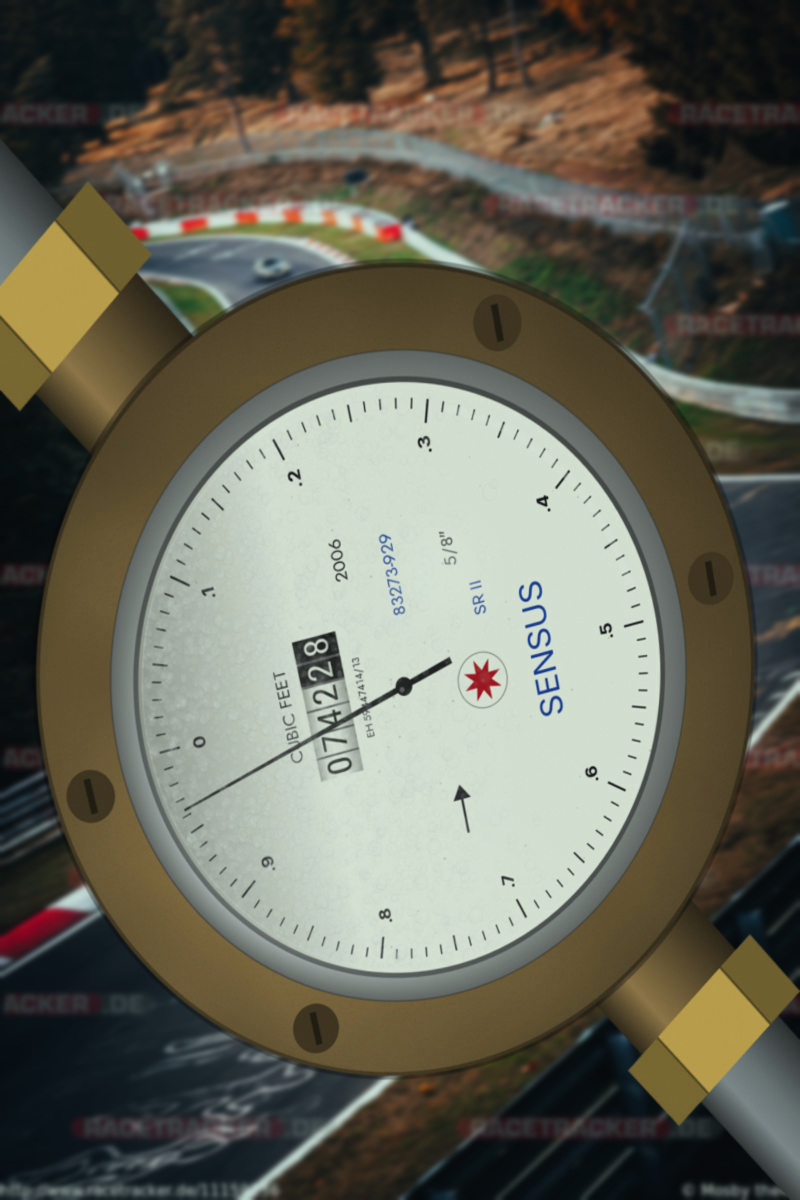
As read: 74227.96 (ft³)
